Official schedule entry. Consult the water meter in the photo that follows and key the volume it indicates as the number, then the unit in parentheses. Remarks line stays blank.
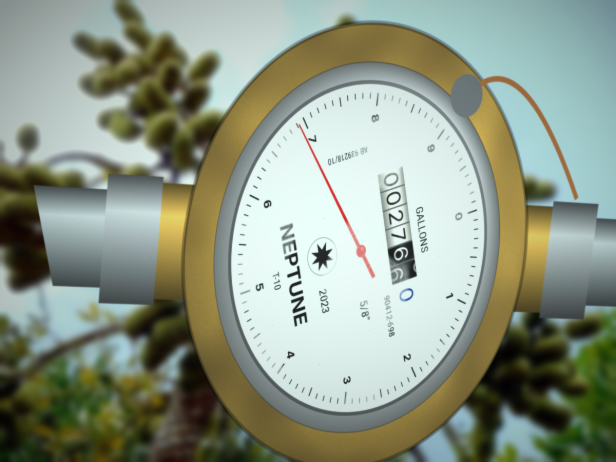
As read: 27656.9 (gal)
